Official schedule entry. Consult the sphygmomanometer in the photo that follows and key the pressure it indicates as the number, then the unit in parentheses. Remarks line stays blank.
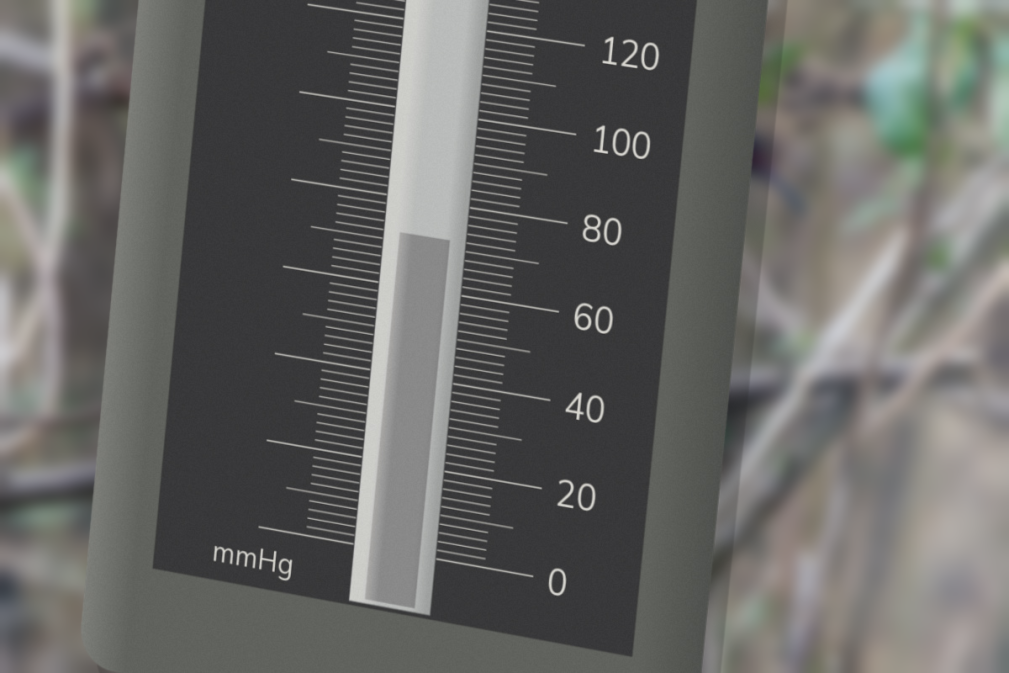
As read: 72 (mmHg)
